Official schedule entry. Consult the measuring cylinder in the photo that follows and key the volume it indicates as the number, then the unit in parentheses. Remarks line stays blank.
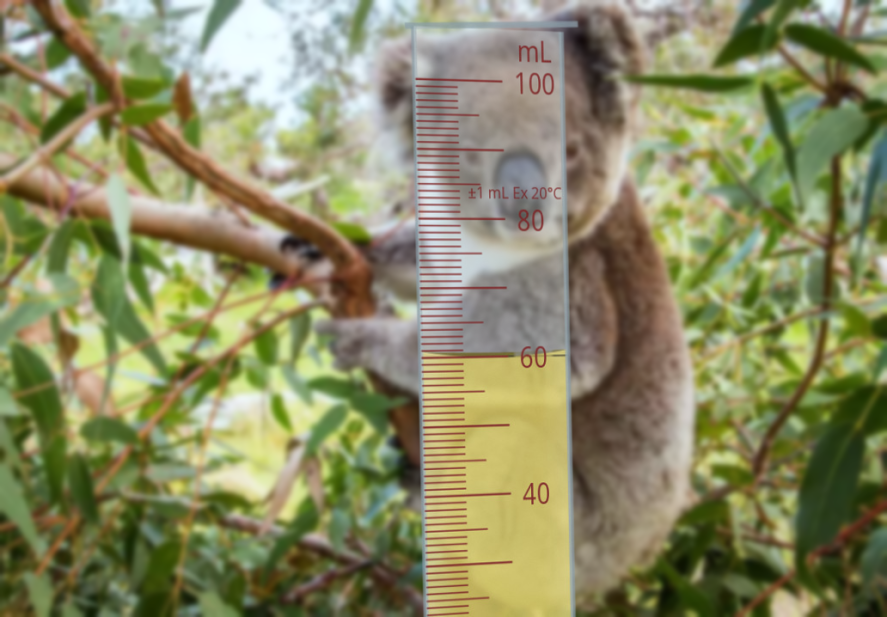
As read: 60 (mL)
